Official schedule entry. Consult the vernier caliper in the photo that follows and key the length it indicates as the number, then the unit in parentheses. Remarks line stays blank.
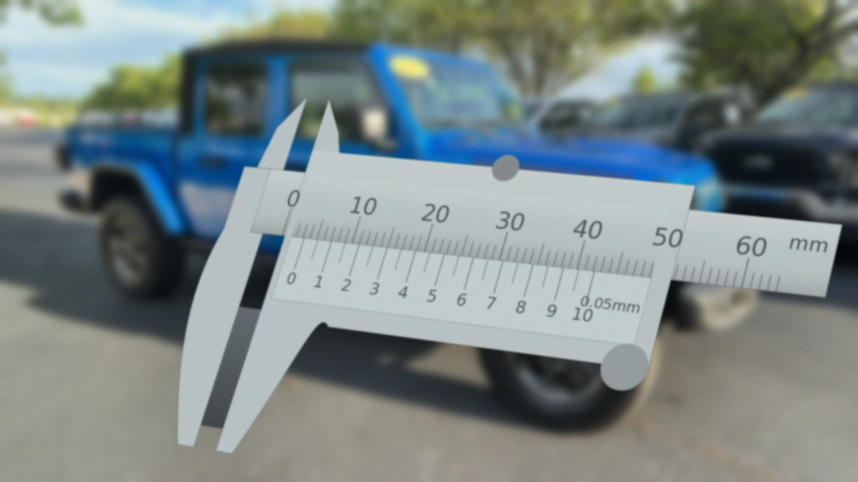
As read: 3.2 (mm)
